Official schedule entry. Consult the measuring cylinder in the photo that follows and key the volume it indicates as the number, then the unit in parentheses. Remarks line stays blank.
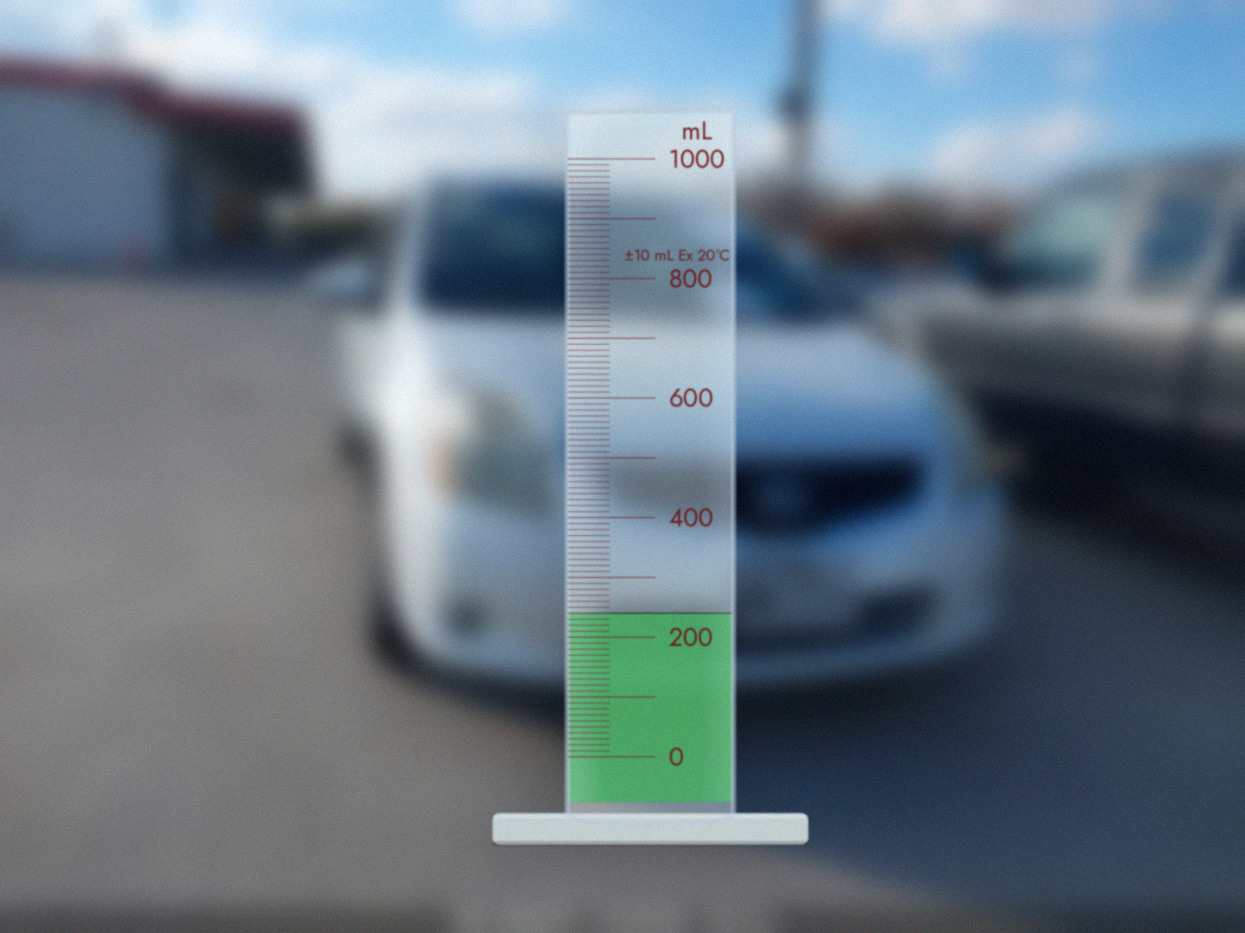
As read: 240 (mL)
